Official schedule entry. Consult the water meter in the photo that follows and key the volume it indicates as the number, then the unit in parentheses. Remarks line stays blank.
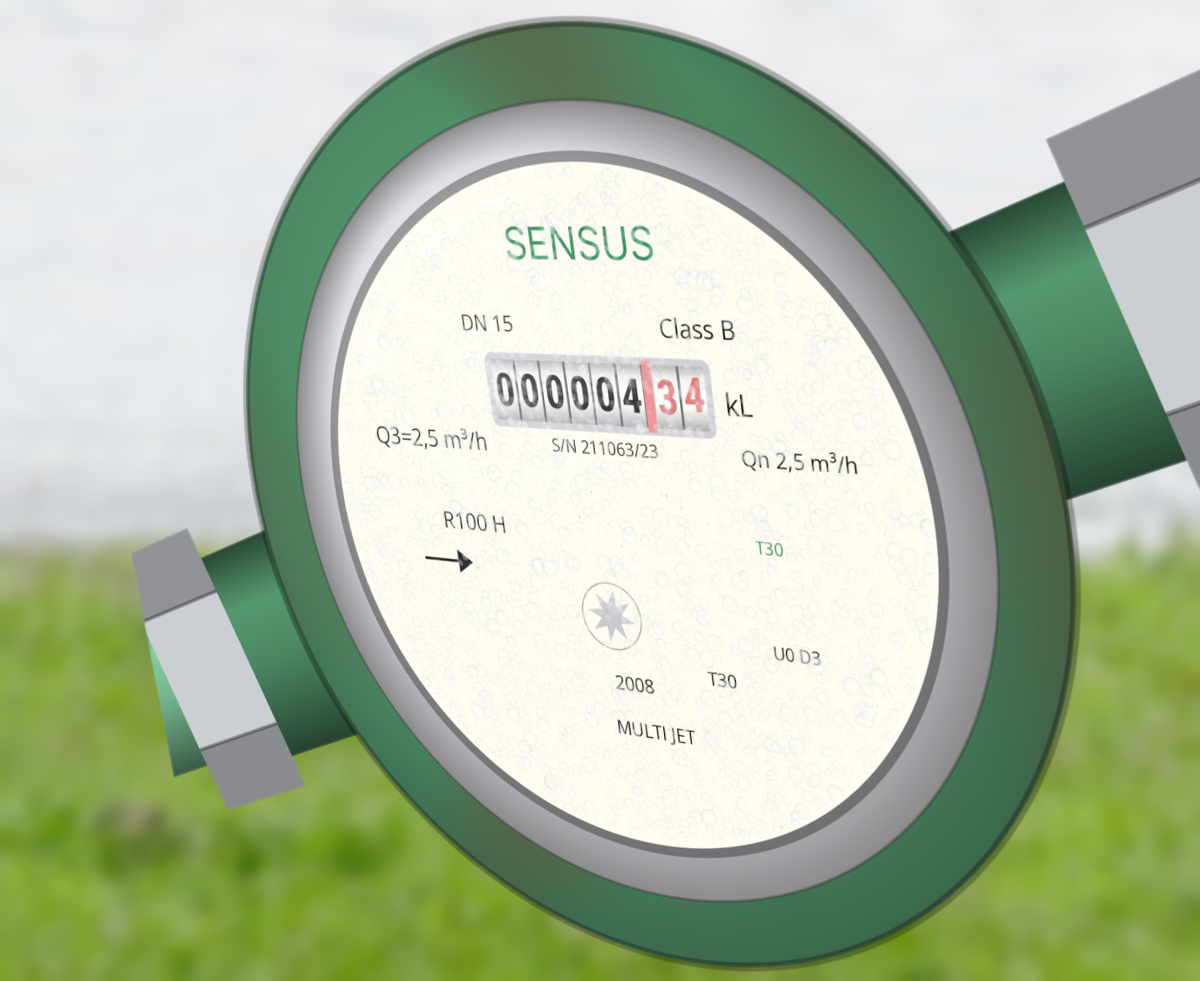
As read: 4.34 (kL)
